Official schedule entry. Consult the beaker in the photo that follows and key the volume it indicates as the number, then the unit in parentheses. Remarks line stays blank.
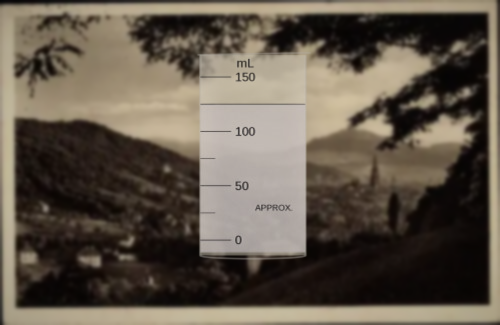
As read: 125 (mL)
